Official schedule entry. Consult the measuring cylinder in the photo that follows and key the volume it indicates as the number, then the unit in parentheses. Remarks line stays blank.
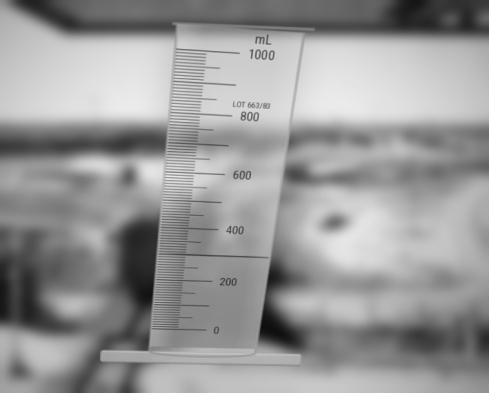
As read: 300 (mL)
